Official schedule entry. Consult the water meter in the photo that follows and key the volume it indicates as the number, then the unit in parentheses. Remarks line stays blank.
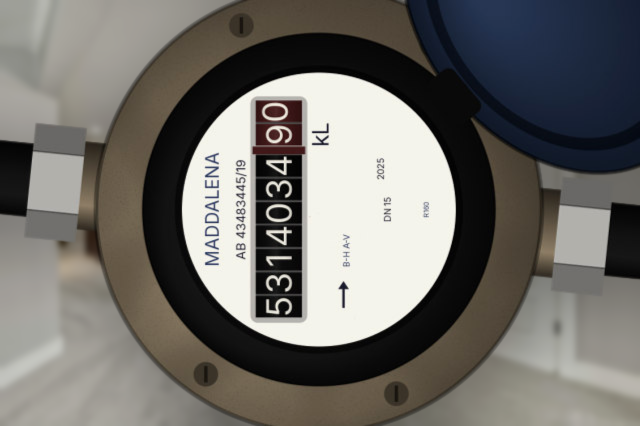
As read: 5314034.90 (kL)
